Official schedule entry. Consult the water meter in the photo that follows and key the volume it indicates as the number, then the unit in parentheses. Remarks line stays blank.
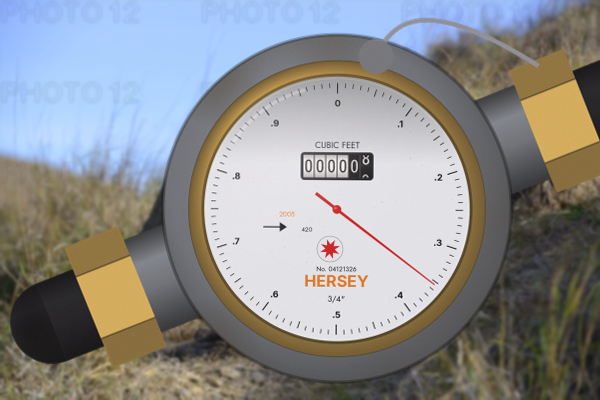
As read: 8.35 (ft³)
